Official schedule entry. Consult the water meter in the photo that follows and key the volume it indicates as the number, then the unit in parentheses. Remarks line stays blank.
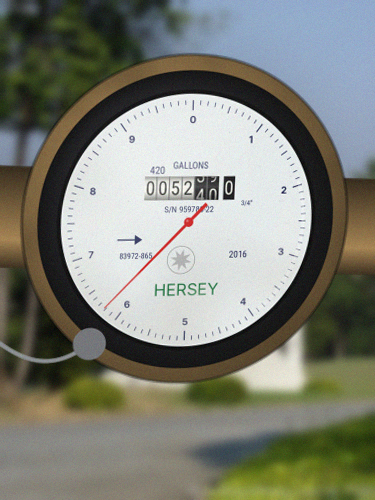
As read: 52396.2 (gal)
